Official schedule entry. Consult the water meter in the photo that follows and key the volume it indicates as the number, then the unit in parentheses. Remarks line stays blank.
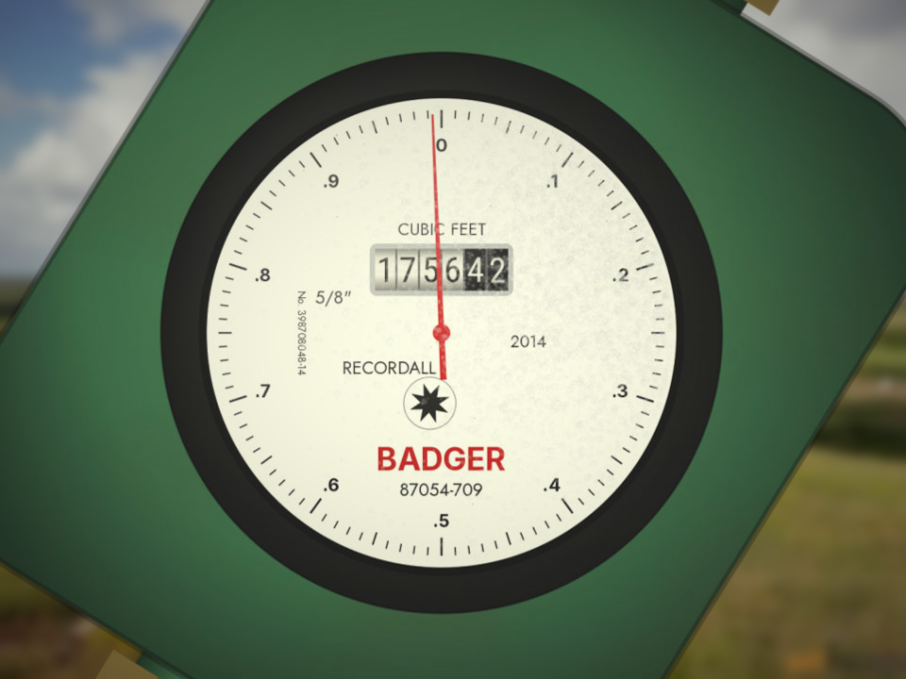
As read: 175641.99 (ft³)
